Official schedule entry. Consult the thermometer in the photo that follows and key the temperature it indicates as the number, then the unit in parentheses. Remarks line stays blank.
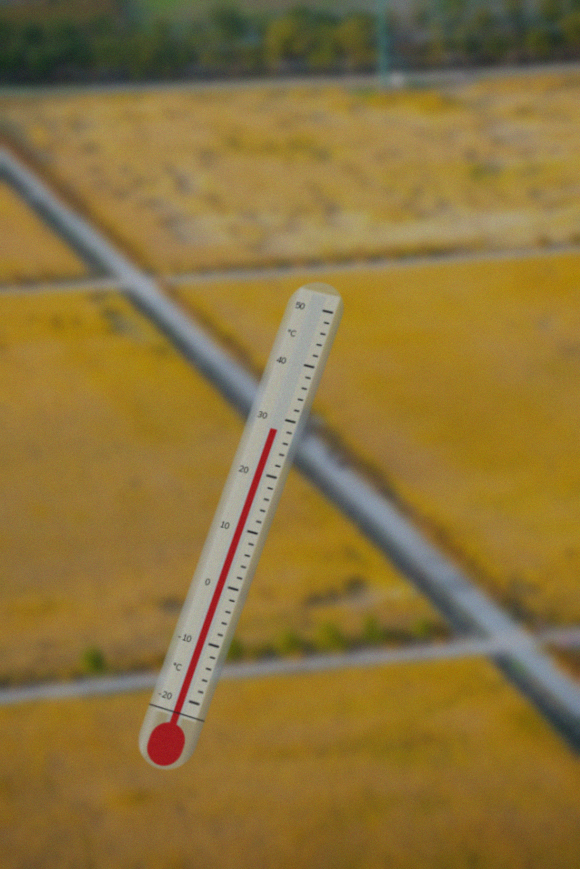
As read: 28 (°C)
